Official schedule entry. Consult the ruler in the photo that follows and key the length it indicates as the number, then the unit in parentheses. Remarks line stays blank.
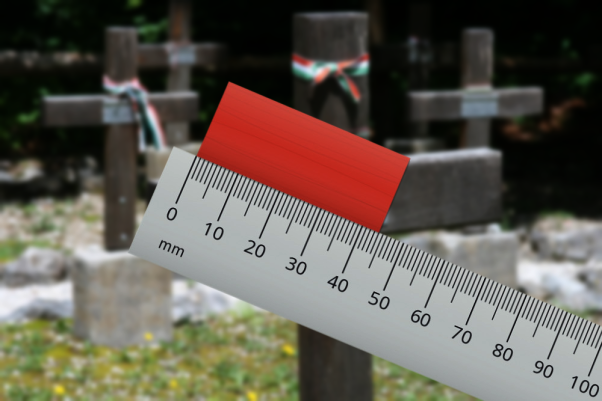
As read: 44 (mm)
